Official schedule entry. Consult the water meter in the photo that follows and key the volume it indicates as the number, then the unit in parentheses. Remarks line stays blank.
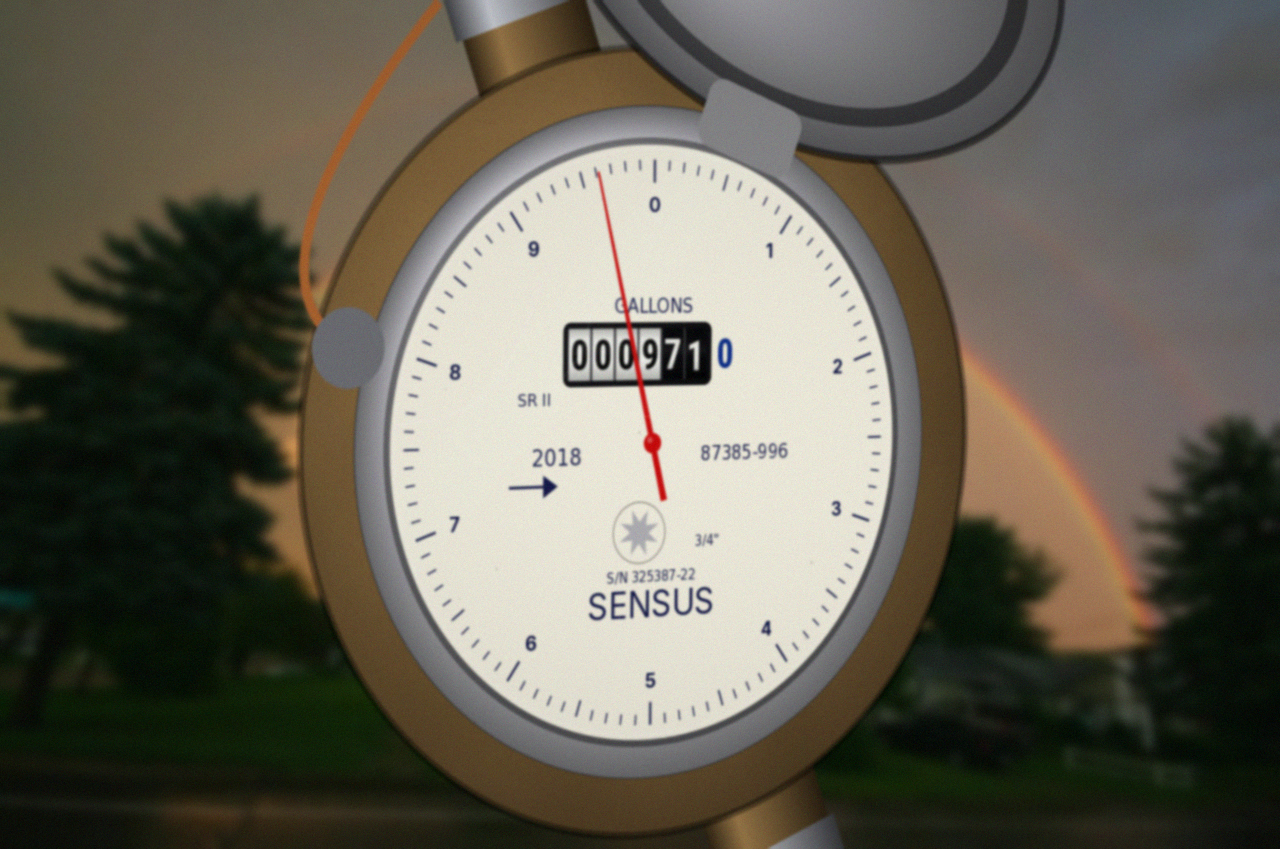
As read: 9709.6 (gal)
